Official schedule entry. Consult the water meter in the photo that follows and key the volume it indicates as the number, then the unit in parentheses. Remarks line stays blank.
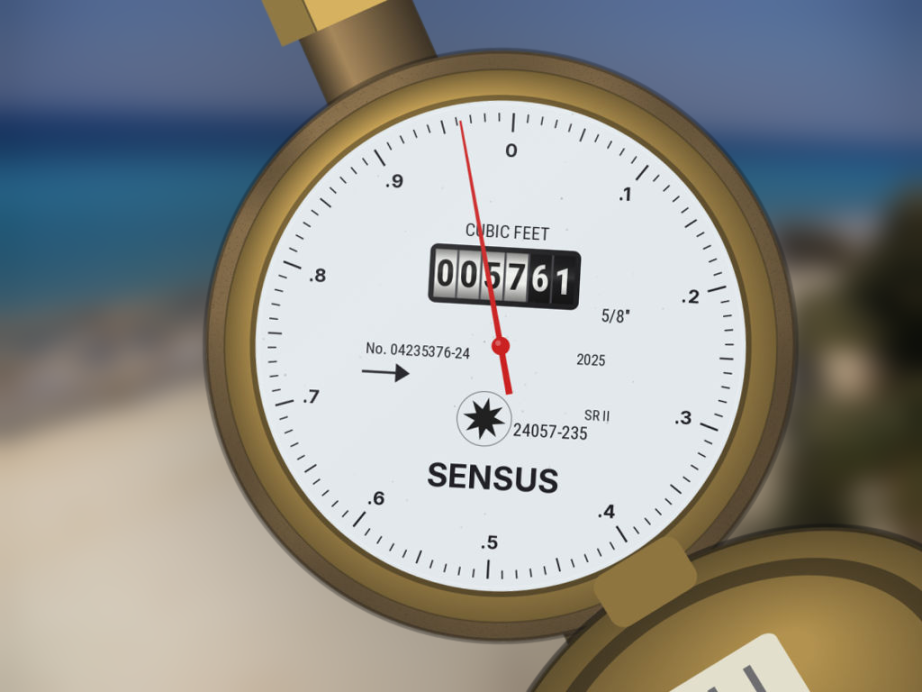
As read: 5760.96 (ft³)
